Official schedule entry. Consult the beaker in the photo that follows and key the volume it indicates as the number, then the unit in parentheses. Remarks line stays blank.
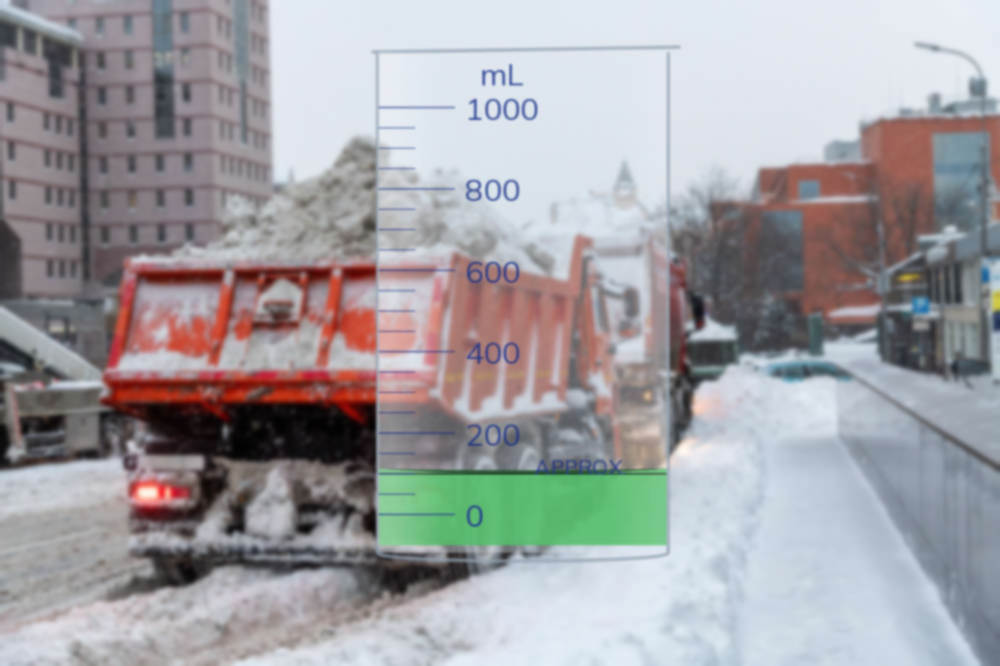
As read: 100 (mL)
